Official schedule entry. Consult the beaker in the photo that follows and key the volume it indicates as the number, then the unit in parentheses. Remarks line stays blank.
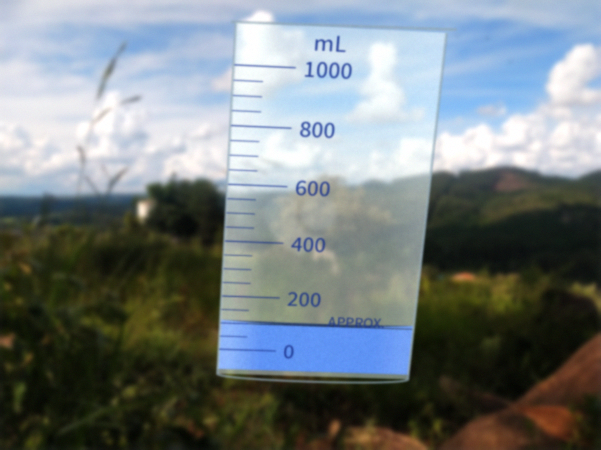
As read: 100 (mL)
